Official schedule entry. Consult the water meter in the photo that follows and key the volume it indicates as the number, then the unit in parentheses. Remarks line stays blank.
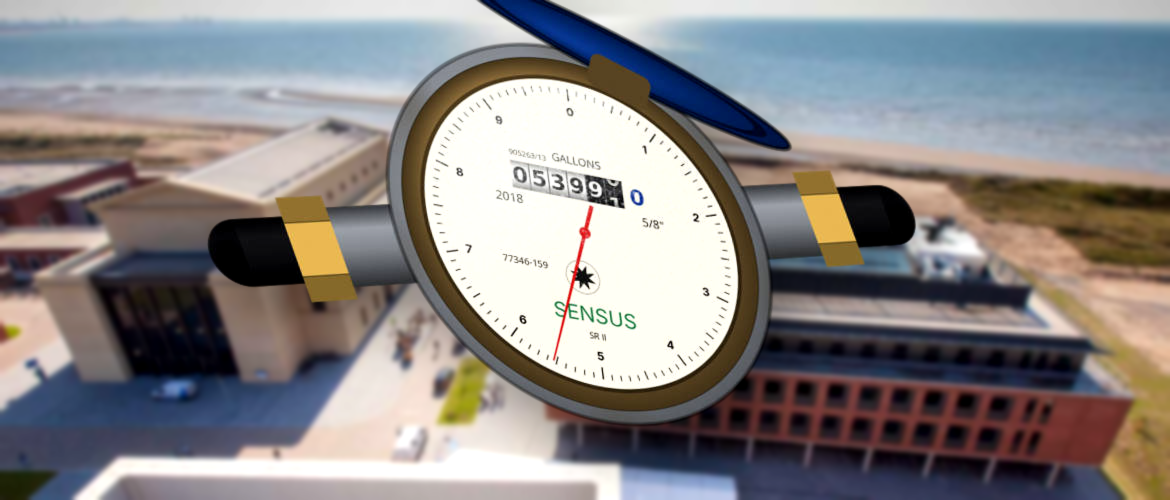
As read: 539905.5 (gal)
